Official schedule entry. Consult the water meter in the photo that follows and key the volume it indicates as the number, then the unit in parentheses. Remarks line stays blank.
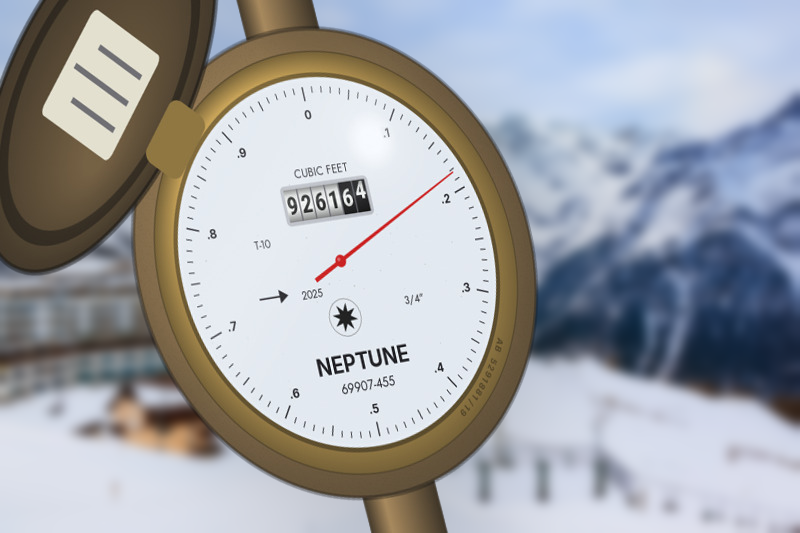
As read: 926164.18 (ft³)
